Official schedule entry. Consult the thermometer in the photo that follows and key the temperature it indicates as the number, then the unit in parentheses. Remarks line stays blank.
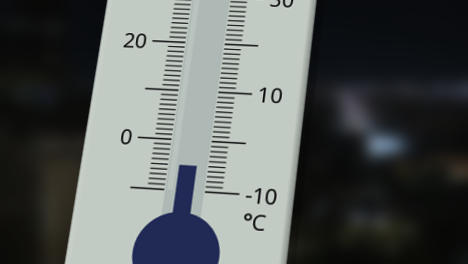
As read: -5 (°C)
